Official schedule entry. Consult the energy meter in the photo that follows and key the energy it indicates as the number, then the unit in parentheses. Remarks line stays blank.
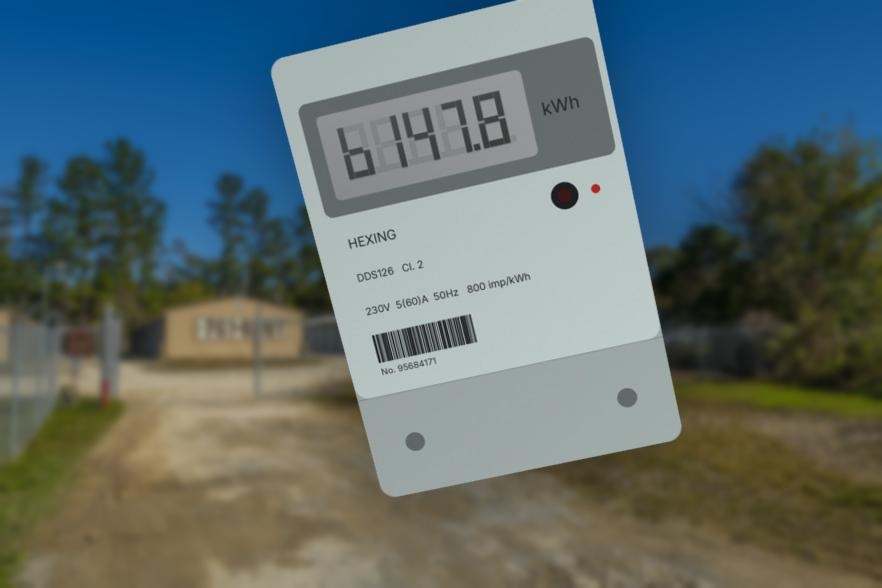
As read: 6147.8 (kWh)
